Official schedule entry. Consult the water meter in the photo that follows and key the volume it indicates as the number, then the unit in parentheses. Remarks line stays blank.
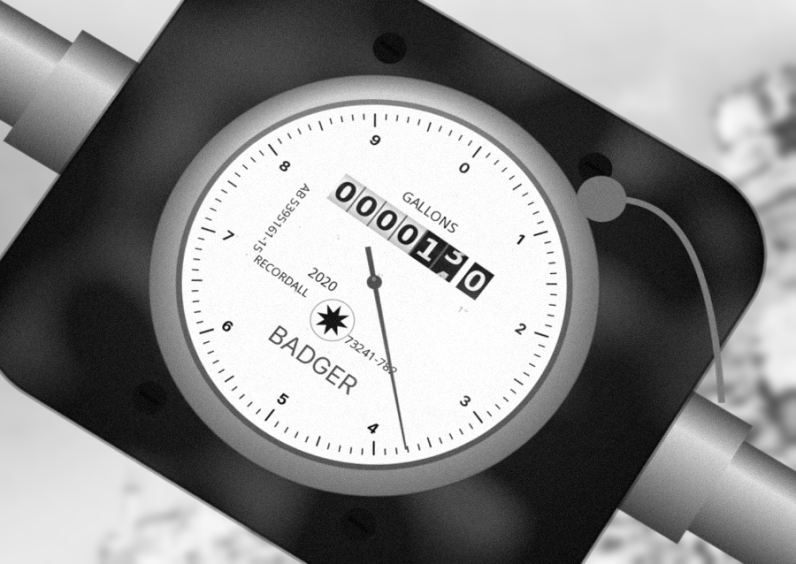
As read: 133.7 (gal)
